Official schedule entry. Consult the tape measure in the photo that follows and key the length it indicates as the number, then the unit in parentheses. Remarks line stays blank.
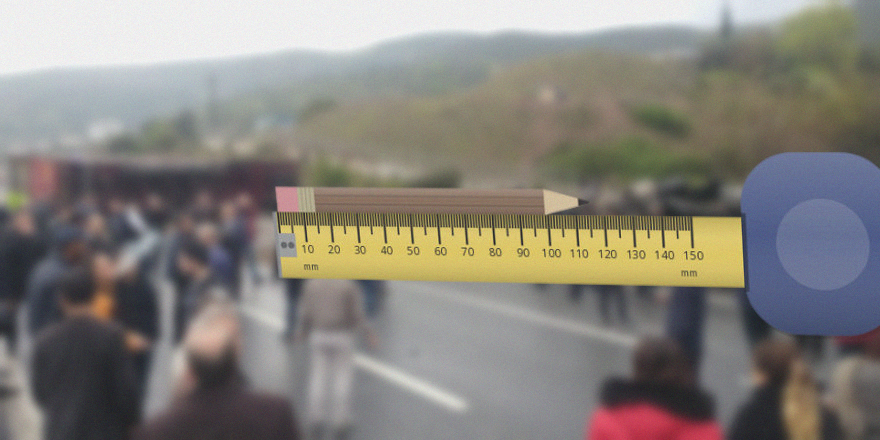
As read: 115 (mm)
